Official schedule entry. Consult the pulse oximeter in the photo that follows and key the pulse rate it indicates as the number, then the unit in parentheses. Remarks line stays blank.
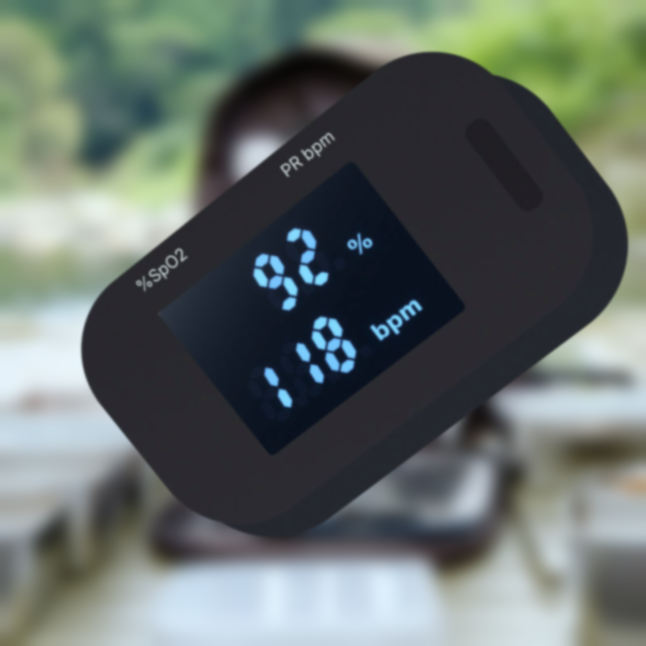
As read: 118 (bpm)
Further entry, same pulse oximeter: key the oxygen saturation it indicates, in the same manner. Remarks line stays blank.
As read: 92 (%)
